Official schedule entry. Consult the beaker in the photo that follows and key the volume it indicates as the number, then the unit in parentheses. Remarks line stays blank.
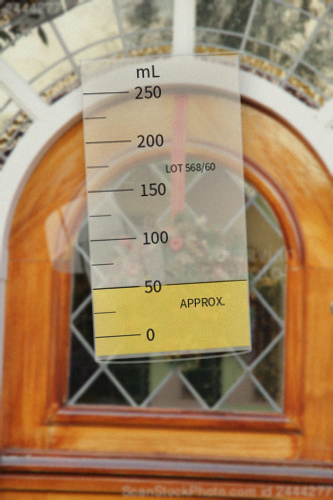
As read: 50 (mL)
